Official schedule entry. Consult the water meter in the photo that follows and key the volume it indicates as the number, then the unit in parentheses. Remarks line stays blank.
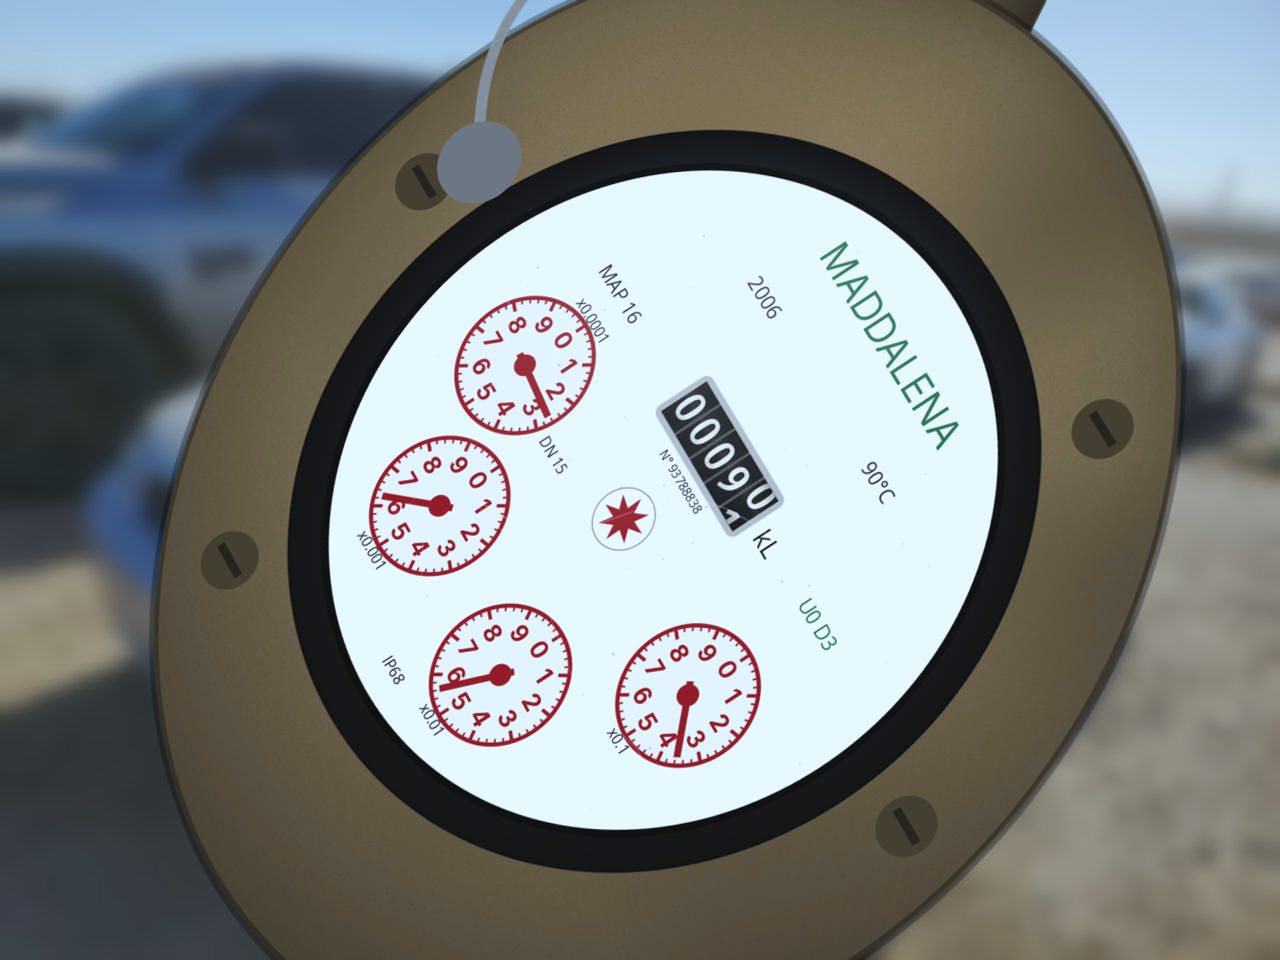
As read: 90.3562 (kL)
